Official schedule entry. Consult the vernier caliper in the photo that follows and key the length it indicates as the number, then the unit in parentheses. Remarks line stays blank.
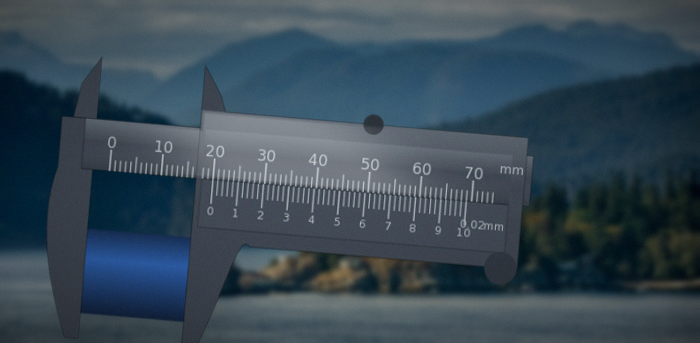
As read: 20.0 (mm)
